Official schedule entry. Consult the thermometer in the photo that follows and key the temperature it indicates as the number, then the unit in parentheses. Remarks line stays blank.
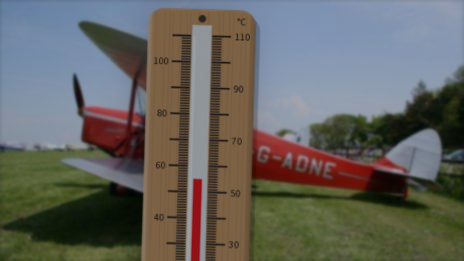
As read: 55 (°C)
